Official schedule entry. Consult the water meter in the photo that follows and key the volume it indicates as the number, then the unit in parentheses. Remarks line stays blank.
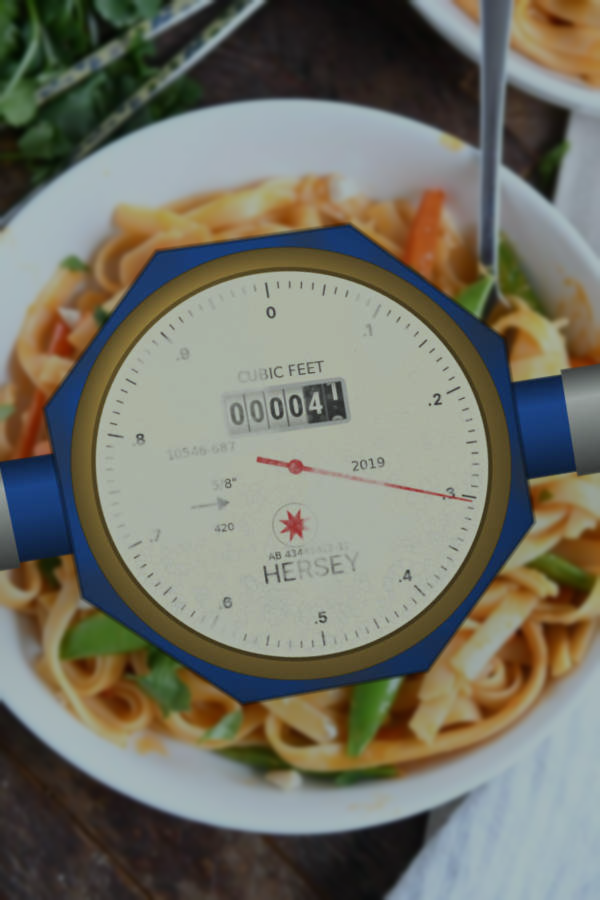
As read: 41.30 (ft³)
